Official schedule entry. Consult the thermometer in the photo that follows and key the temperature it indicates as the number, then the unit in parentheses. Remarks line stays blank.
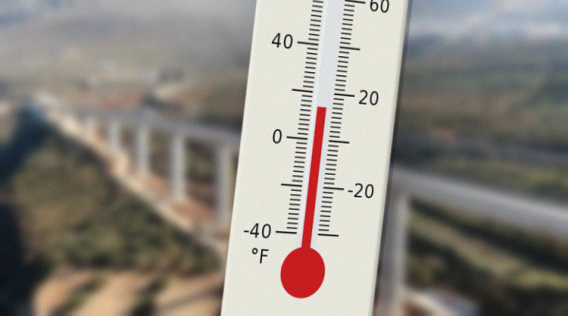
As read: 14 (°F)
